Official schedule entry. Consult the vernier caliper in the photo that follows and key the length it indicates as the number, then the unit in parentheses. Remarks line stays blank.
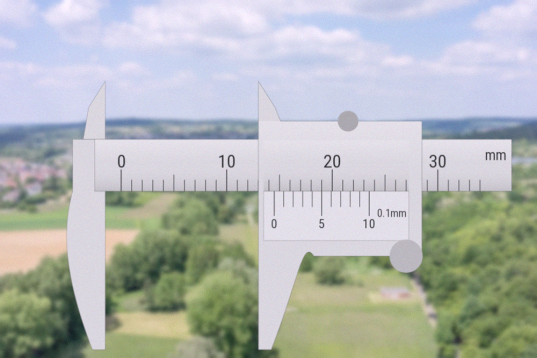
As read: 14.5 (mm)
